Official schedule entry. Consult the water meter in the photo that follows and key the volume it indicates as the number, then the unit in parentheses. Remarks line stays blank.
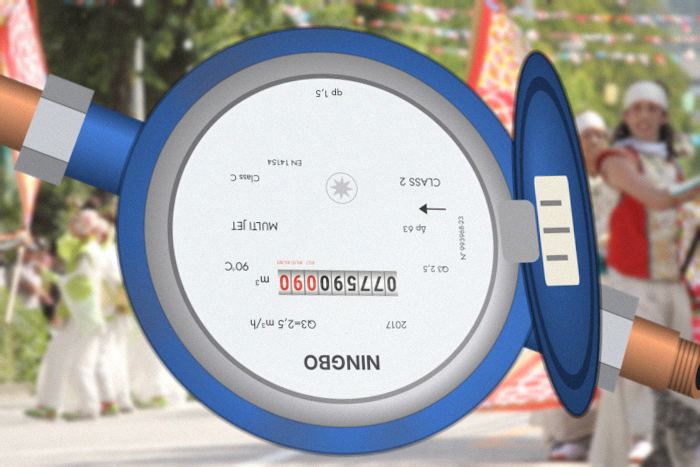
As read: 77590.090 (m³)
